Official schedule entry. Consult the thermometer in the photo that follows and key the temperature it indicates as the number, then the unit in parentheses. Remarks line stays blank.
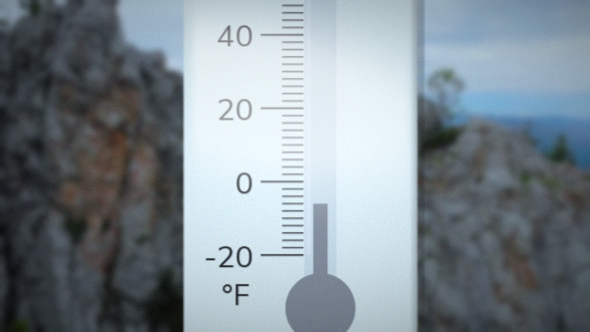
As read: -6 (°F)
